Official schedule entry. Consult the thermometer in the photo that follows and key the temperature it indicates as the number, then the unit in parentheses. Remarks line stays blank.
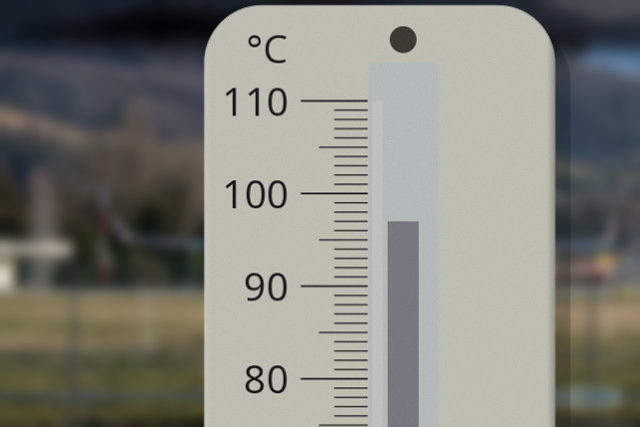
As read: 97 (°C)
